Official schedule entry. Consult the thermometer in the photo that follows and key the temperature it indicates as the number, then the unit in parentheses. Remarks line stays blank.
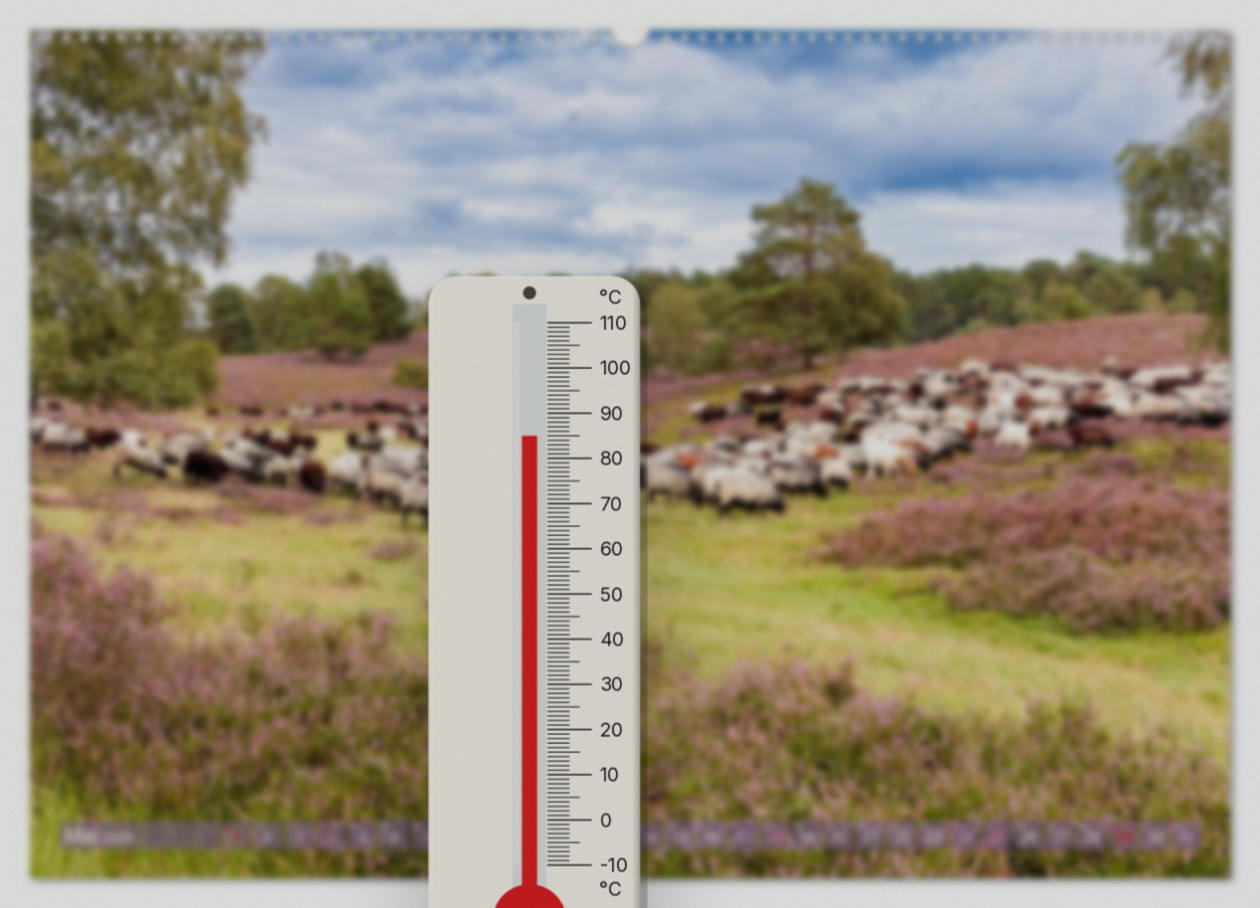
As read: 85 (°C)
